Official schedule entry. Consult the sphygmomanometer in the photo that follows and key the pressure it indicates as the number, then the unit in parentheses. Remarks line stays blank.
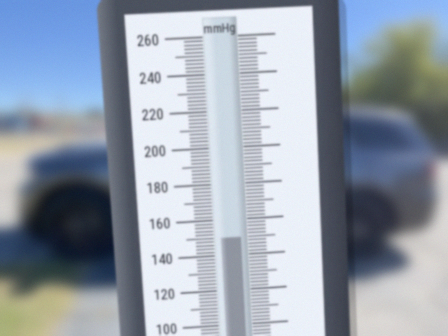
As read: 150 (mmHg)
